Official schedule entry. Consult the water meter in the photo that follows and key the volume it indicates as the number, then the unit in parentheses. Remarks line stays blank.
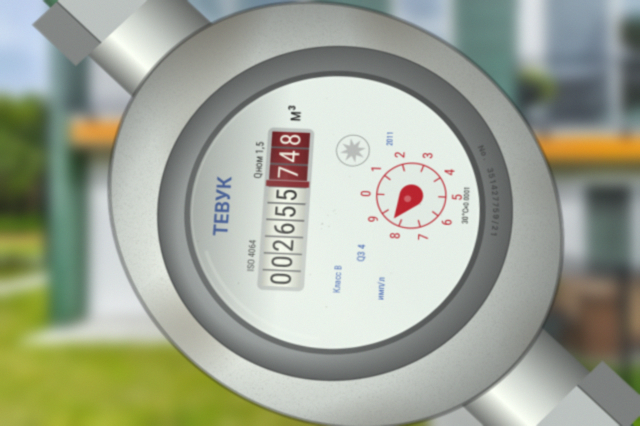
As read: 2655.7488 (m³)
